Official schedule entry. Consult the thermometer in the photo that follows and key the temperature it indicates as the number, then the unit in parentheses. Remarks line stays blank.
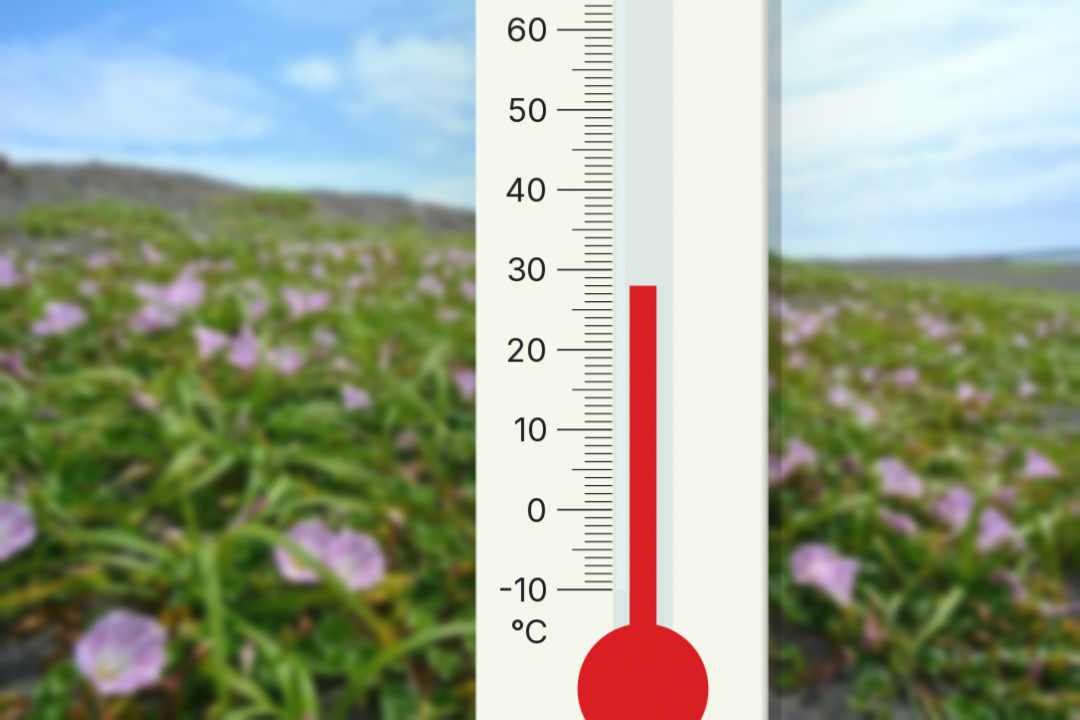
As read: 28 (°C)
